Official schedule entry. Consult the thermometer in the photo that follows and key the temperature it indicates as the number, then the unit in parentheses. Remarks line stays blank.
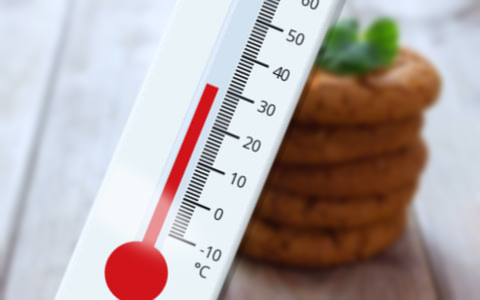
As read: 30 (°C)
